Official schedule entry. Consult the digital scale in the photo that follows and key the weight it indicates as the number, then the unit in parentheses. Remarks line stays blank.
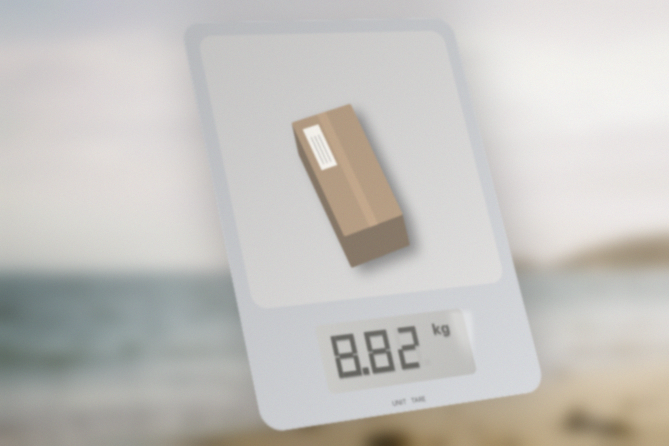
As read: 8.82 (kg)
